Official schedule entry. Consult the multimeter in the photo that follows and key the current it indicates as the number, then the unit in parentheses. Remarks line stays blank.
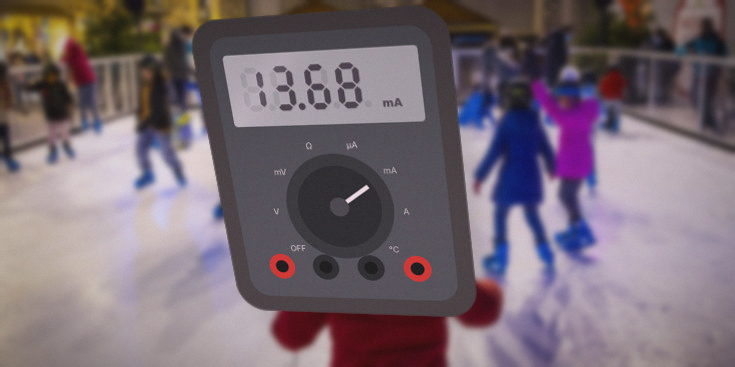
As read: 13.68 (mA)
